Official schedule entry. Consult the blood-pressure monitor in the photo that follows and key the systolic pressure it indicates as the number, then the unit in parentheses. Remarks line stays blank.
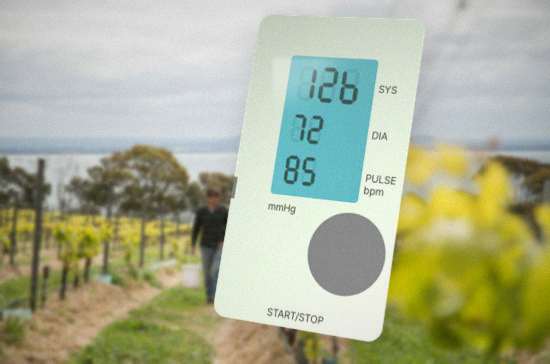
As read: 126 (mmHg)
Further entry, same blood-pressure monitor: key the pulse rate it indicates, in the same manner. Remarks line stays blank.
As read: 85 (bpm)
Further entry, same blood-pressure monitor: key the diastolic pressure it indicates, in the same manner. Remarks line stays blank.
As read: 72 (mmHg)
